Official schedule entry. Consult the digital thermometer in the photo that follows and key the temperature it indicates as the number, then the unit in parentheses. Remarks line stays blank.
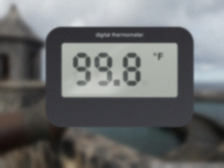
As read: 99.8 (°F)
